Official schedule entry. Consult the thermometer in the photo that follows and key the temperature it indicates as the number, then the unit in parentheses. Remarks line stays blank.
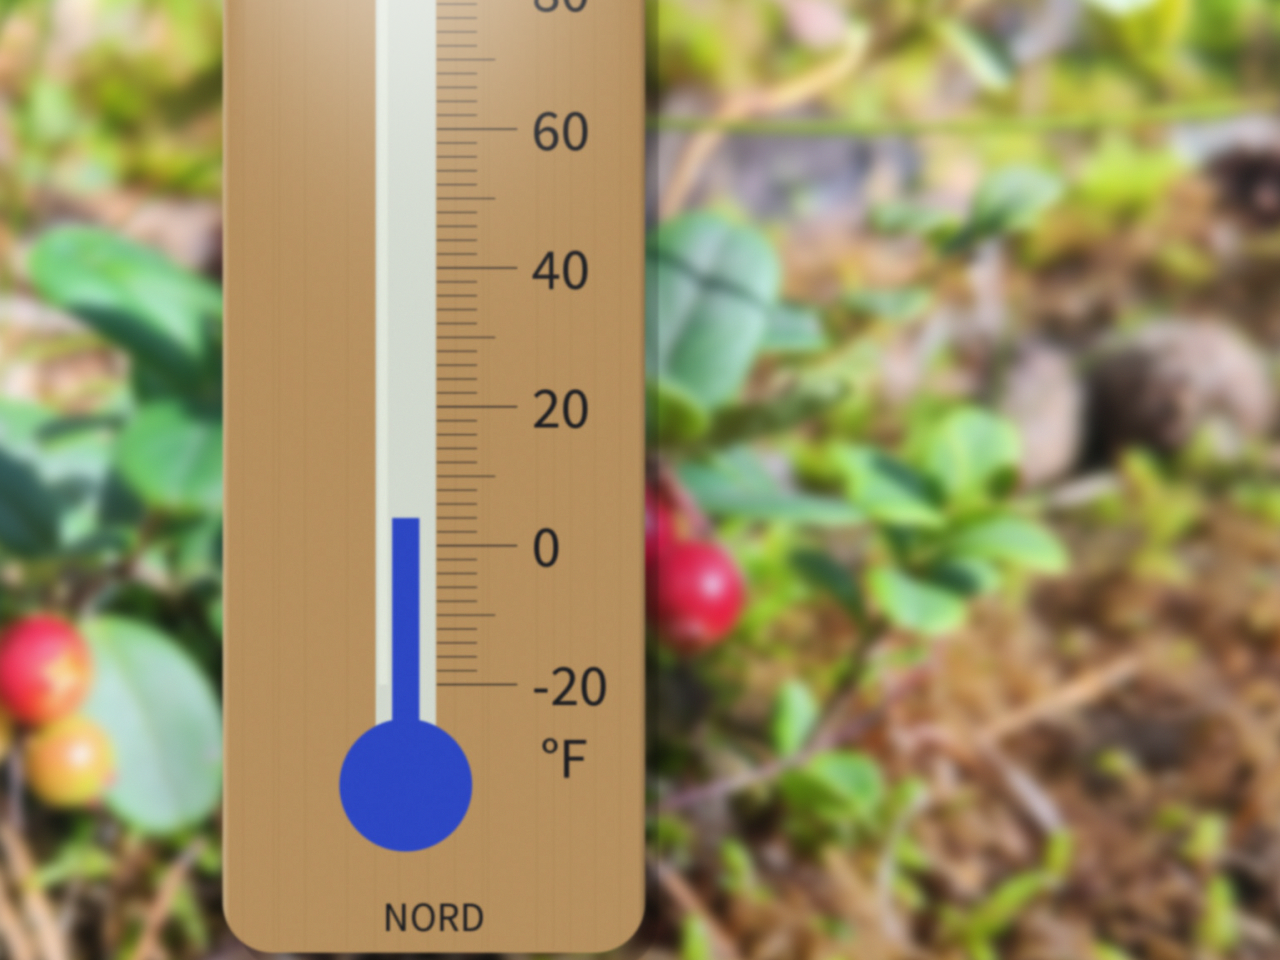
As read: 4 (°F)
